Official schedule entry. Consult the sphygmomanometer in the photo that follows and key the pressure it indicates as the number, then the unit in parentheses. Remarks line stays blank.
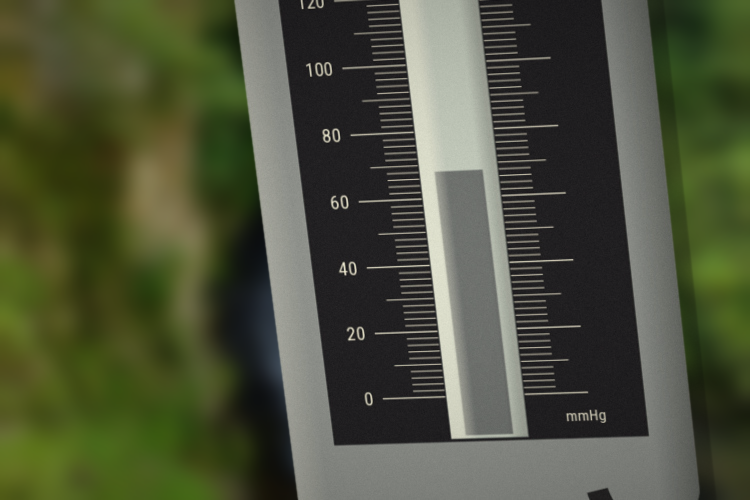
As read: 68 (mmHg)
